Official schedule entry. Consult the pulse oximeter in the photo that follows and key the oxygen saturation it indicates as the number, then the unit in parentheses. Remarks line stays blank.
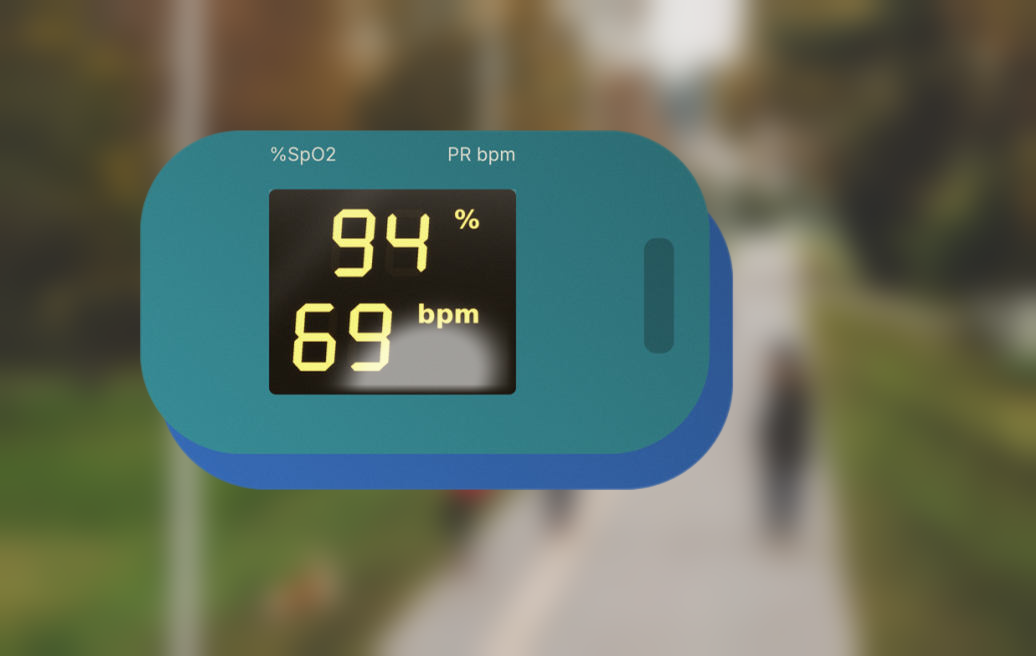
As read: 94 (%)
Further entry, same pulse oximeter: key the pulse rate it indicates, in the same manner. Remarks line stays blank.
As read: 69 (bpm)
